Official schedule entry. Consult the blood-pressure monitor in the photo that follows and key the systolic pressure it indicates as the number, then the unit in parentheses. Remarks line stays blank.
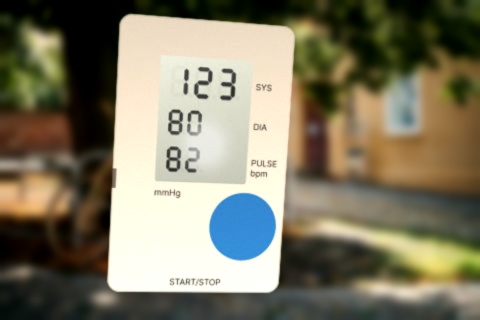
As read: 123 (mmHg)
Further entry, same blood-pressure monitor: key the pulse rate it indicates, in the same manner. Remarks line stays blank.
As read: 82 (bpm)
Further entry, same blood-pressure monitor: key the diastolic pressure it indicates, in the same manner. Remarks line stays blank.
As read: 80 (mmHg)
